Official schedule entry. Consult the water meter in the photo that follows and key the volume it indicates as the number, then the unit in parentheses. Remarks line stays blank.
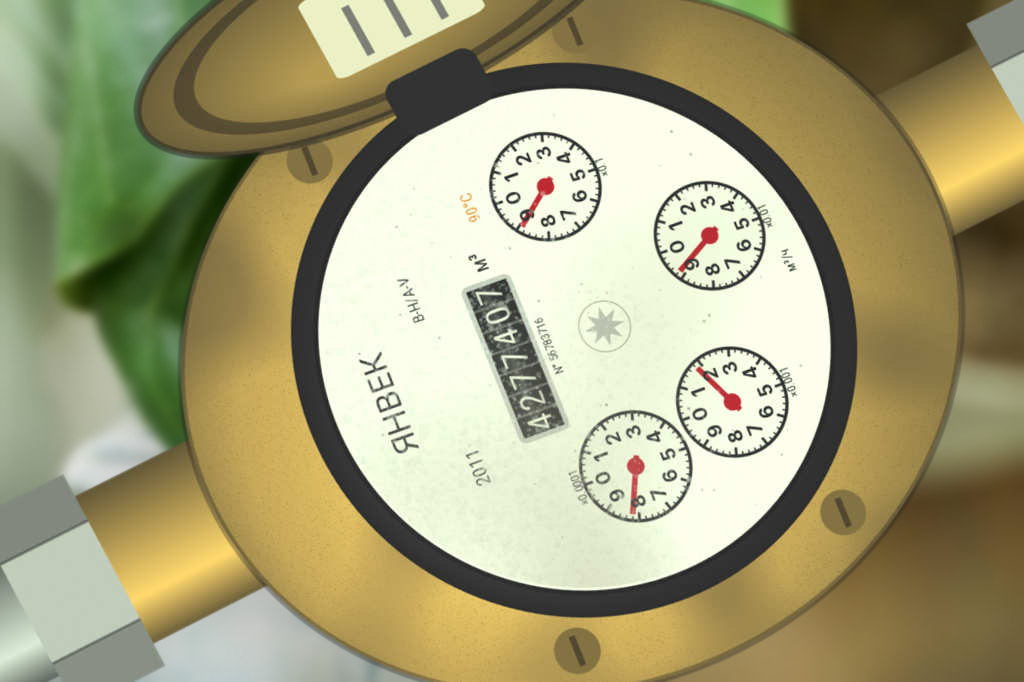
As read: 4277407.8918 (m³)
